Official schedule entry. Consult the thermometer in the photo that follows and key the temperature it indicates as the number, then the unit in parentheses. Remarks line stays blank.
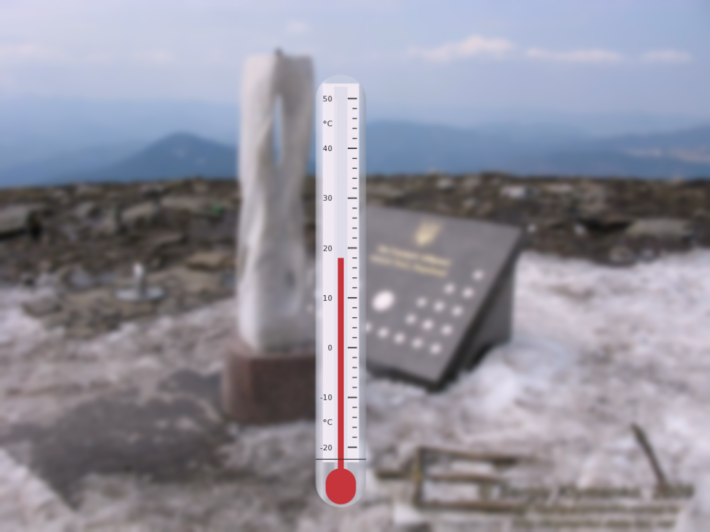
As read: 18 (°C)
